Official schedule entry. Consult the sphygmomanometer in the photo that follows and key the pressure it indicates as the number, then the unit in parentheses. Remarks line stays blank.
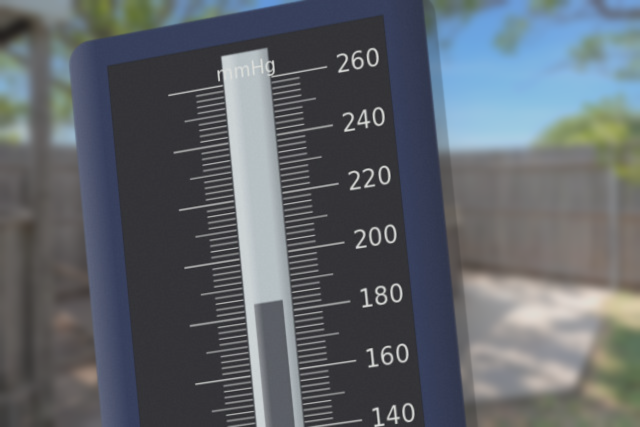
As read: 184 (mmHg)
